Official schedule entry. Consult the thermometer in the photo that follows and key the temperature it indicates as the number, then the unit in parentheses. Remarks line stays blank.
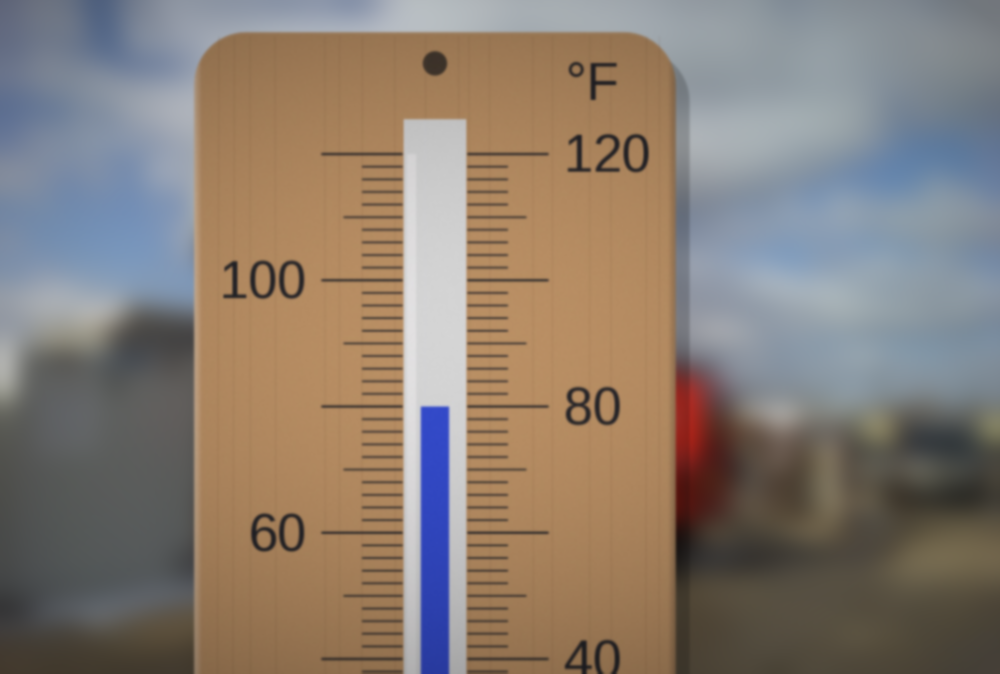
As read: 80 (°F)
